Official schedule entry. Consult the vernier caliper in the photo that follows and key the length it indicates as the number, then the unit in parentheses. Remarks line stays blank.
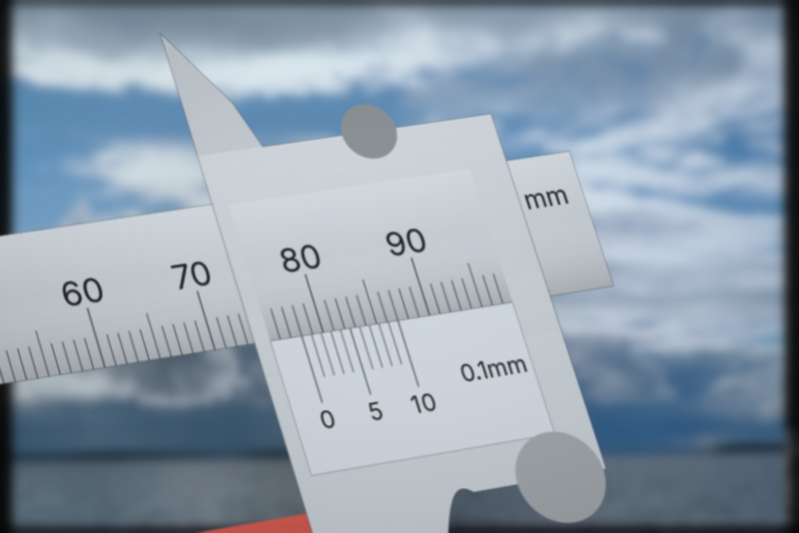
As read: 78.0 (mm)
